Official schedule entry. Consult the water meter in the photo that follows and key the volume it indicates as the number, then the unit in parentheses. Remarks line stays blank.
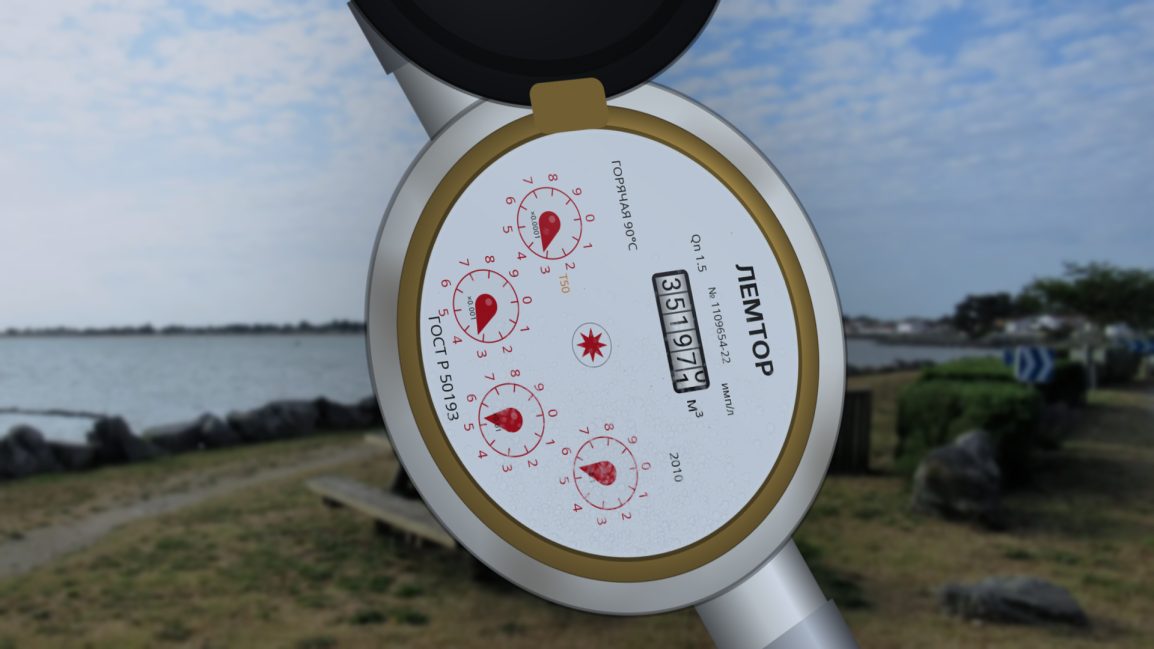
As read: 351970.5533 (m³)
